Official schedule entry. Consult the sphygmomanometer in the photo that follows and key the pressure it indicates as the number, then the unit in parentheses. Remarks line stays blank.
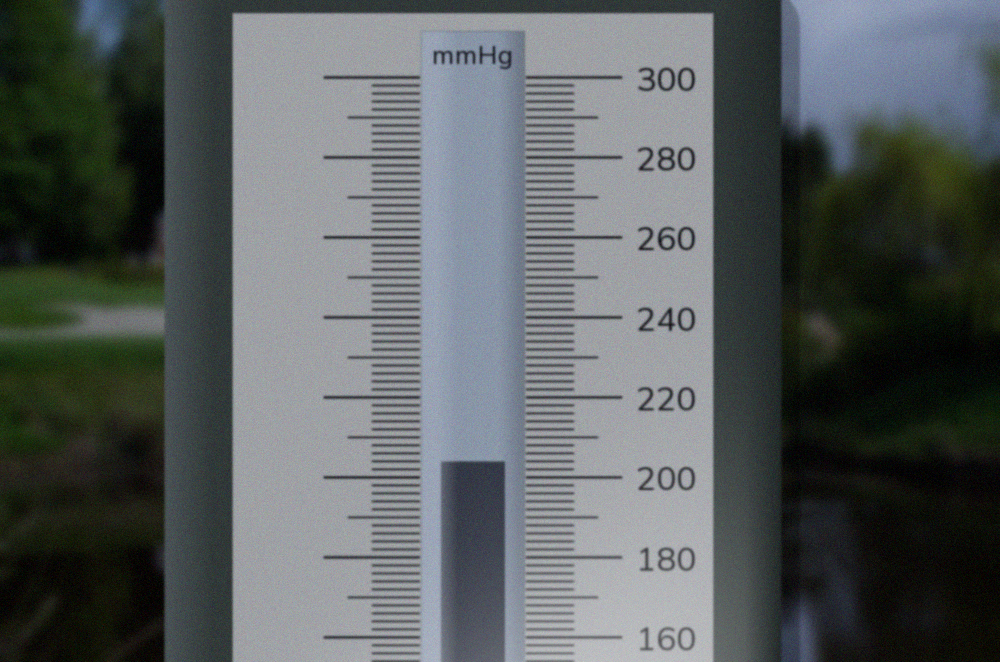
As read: 204 (mmHg)
